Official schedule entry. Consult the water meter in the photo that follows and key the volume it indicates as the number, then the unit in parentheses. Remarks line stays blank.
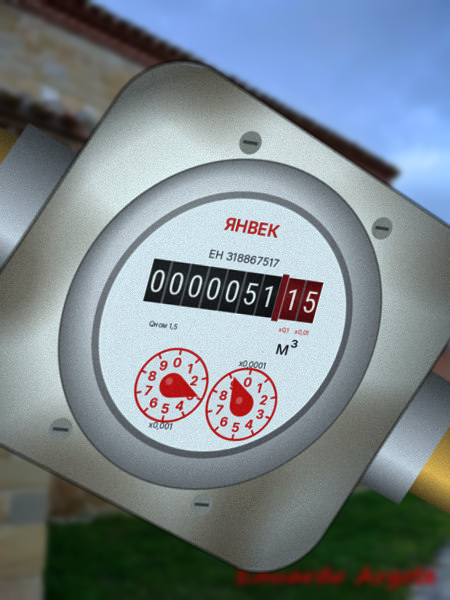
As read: 51.1529 (m³)
